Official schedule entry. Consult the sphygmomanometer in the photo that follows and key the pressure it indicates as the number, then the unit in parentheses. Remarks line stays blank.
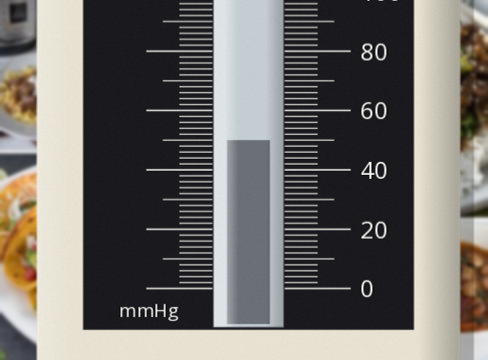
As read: 50 (mmHg)
